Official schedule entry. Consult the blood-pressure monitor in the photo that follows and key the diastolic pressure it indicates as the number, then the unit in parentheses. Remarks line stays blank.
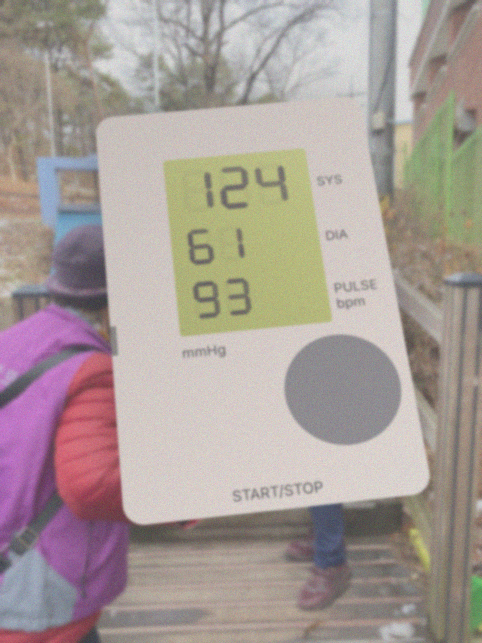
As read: 61 (mmHg)
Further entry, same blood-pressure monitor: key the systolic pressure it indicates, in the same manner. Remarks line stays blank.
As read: 124 (mmHg)
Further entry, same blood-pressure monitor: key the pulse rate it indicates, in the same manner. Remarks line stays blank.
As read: 93 (bpm)
